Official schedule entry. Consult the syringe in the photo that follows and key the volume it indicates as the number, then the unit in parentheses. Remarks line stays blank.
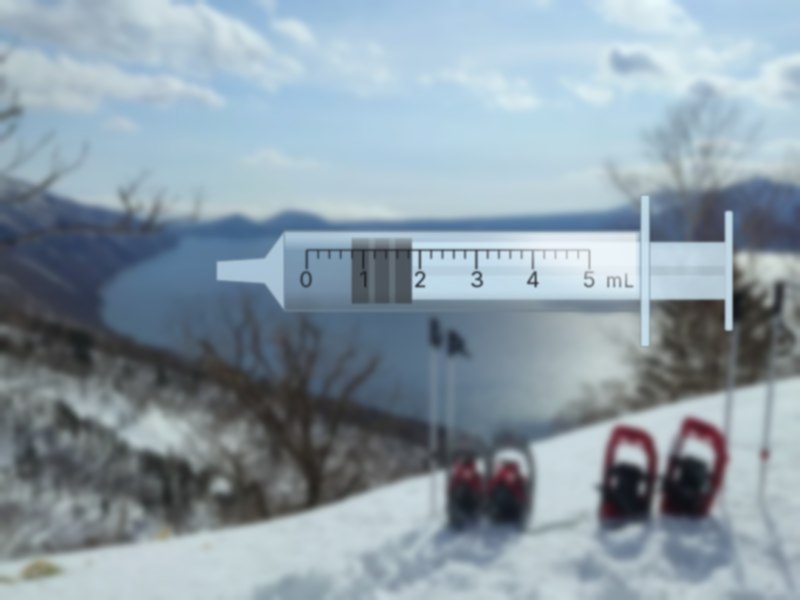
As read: 0.8 (mL)
